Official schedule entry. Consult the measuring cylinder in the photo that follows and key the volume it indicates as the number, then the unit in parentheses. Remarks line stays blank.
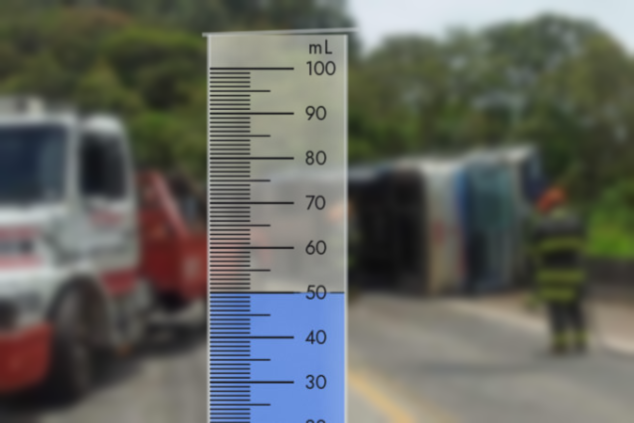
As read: 50 (mL)
